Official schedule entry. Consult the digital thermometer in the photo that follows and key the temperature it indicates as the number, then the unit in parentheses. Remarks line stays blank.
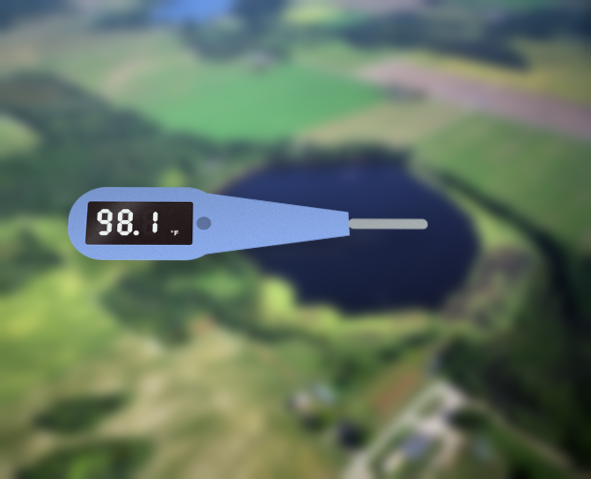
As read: 98.1 (°F)
